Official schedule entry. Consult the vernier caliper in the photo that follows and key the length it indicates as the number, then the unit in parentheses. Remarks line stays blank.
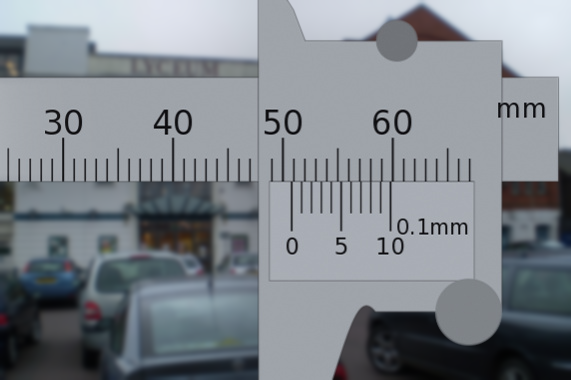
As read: 50.8 (mm)
